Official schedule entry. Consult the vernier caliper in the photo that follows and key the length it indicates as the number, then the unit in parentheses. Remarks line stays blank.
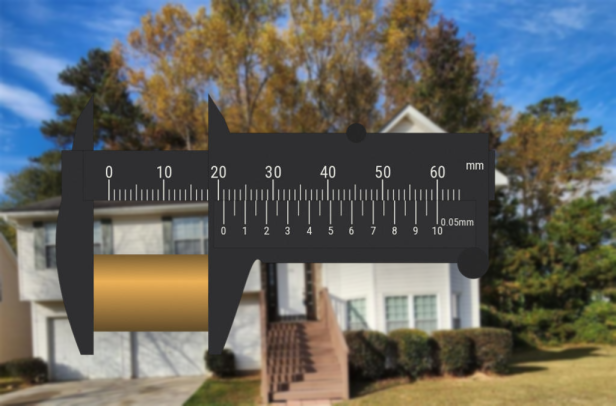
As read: 21.0 (mm)
